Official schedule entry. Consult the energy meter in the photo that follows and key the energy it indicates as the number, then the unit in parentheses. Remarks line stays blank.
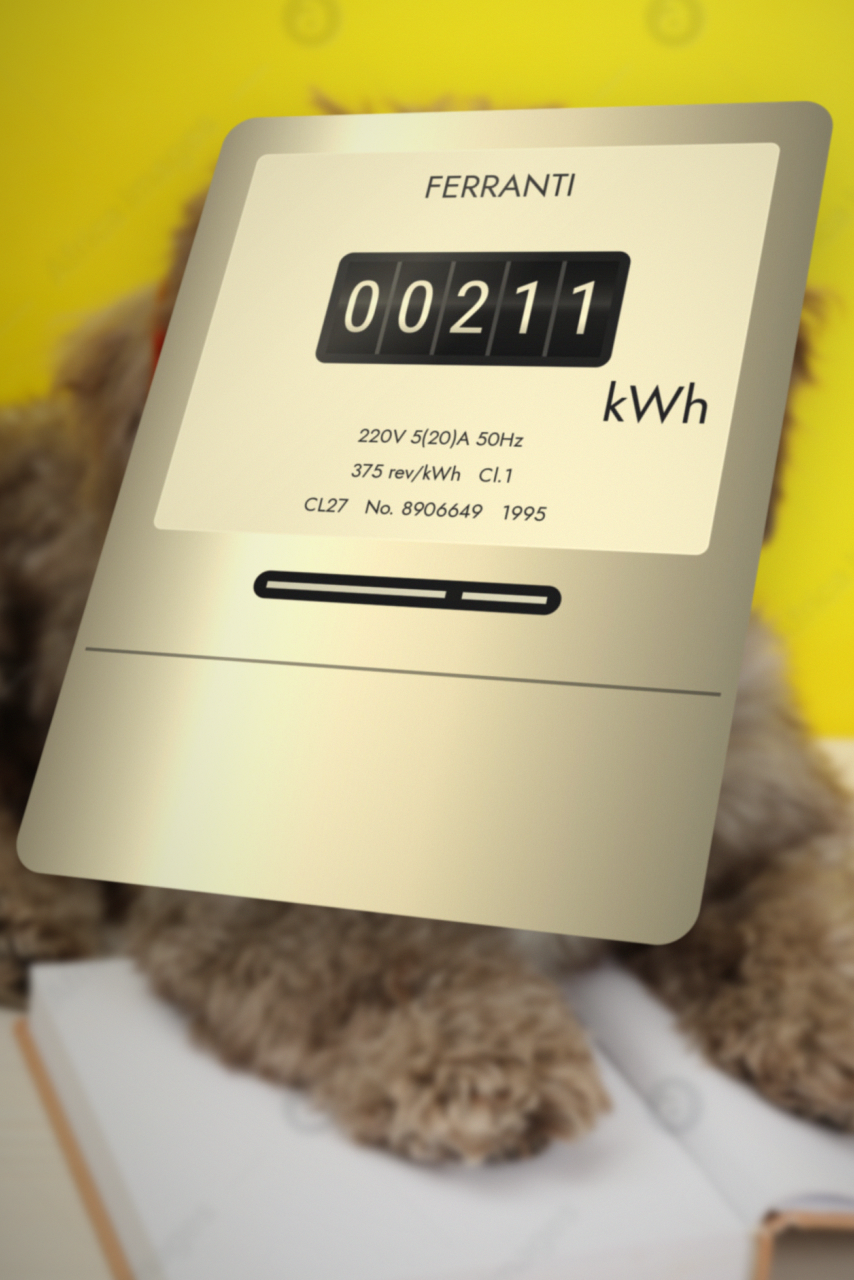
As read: 211 (kWh)
